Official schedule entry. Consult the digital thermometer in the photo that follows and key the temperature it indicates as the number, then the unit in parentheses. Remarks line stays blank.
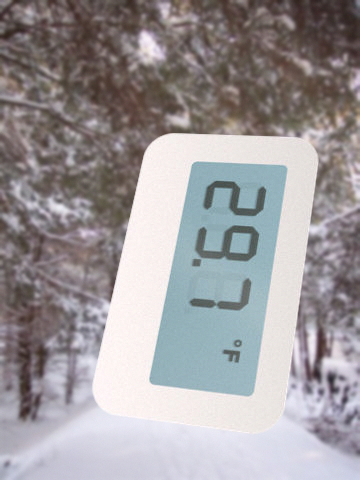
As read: 29.7 (°F)
